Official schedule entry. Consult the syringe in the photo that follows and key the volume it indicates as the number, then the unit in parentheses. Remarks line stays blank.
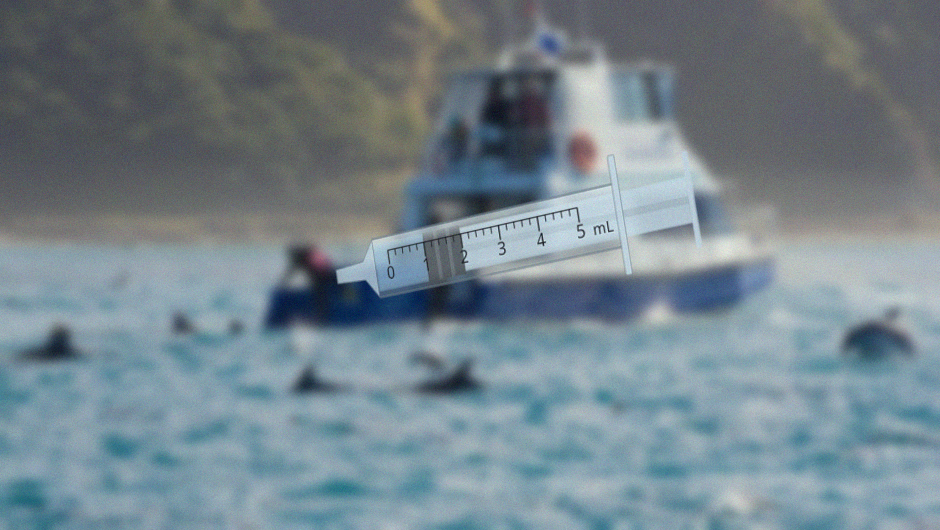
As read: 1 (mL)
